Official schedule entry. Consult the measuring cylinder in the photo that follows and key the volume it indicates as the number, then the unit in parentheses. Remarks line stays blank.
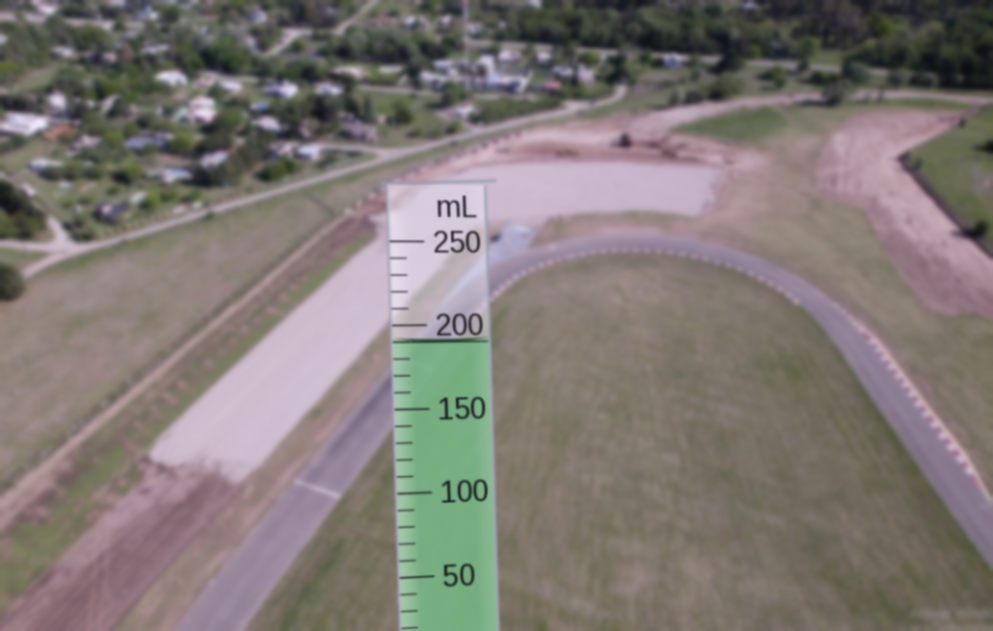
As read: 190 (mL)
